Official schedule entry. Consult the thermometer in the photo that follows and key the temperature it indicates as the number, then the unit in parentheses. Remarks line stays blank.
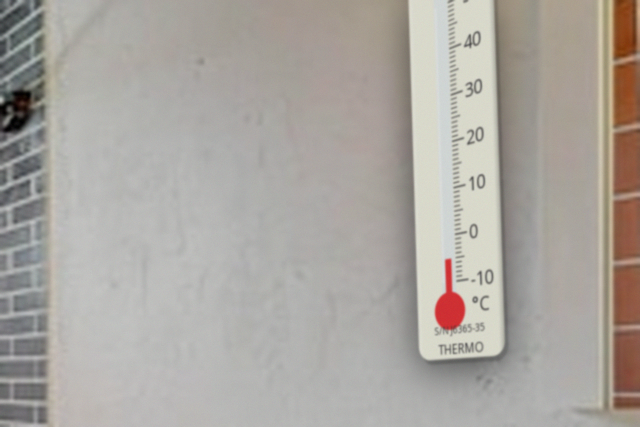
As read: -5 (°C)
